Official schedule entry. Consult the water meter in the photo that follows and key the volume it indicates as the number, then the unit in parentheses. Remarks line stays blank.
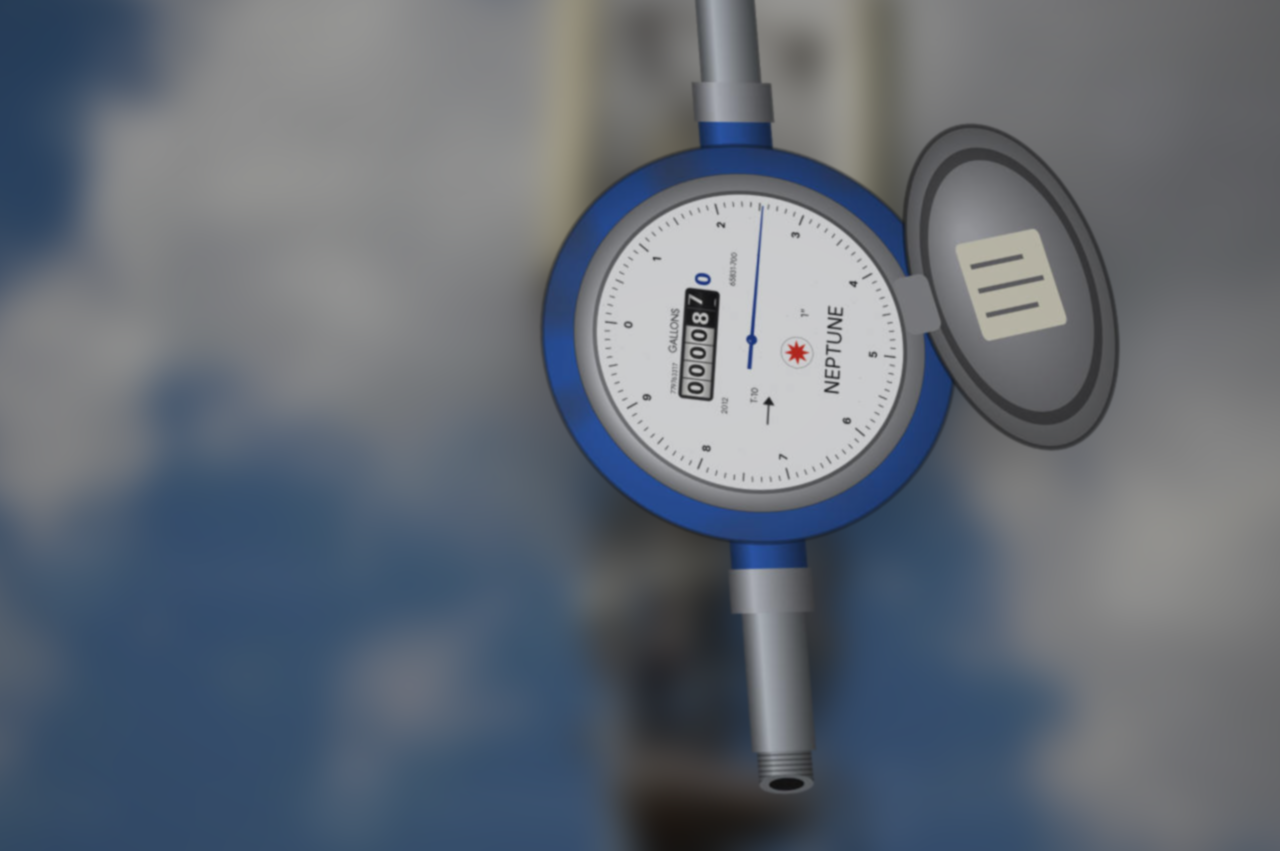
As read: 872.5 (gal)
